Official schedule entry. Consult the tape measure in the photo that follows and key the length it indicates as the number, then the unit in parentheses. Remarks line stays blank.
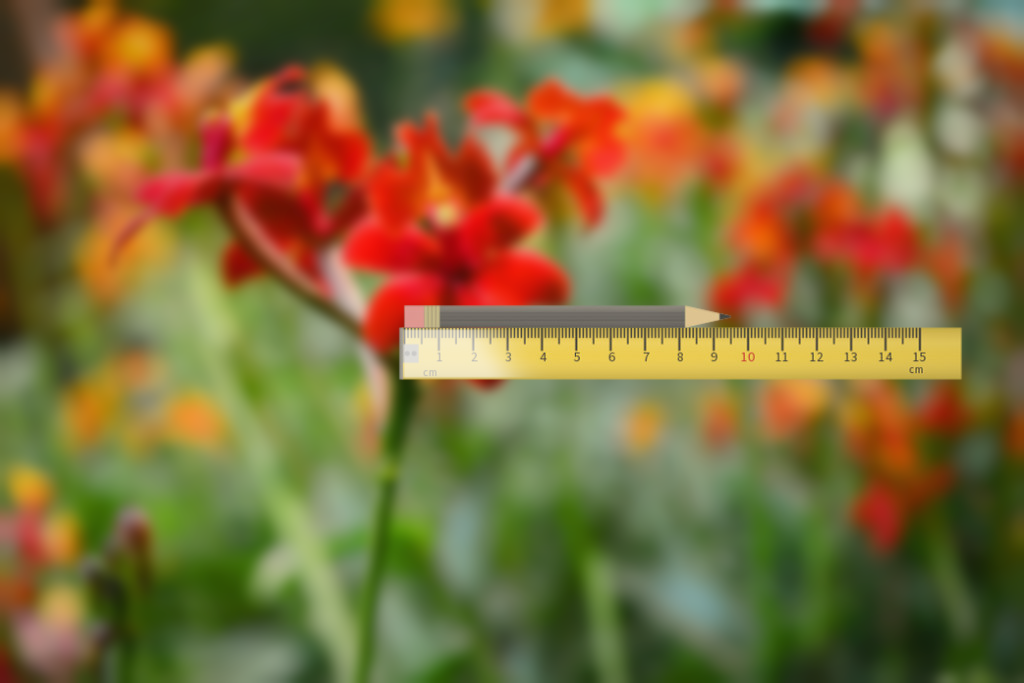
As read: 9.5 (cm)
